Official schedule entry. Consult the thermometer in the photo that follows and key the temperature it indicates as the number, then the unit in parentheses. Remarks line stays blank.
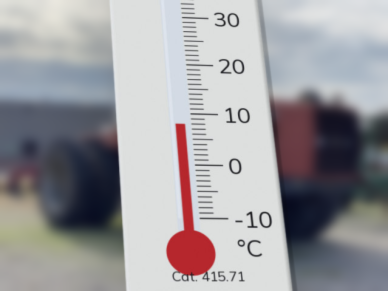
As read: 8 (°C)
